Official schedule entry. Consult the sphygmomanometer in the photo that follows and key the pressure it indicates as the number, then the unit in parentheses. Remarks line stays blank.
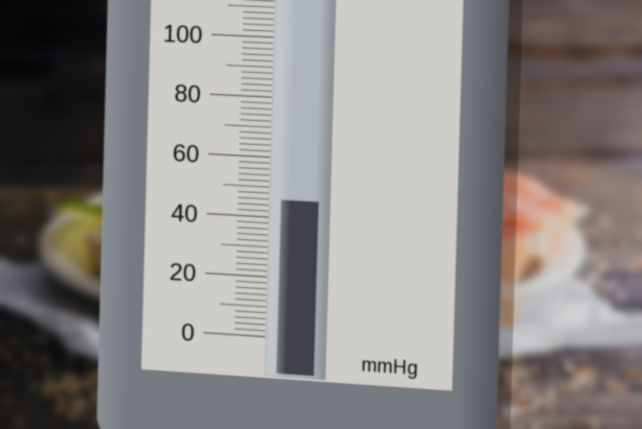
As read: 46 (mmHg)
